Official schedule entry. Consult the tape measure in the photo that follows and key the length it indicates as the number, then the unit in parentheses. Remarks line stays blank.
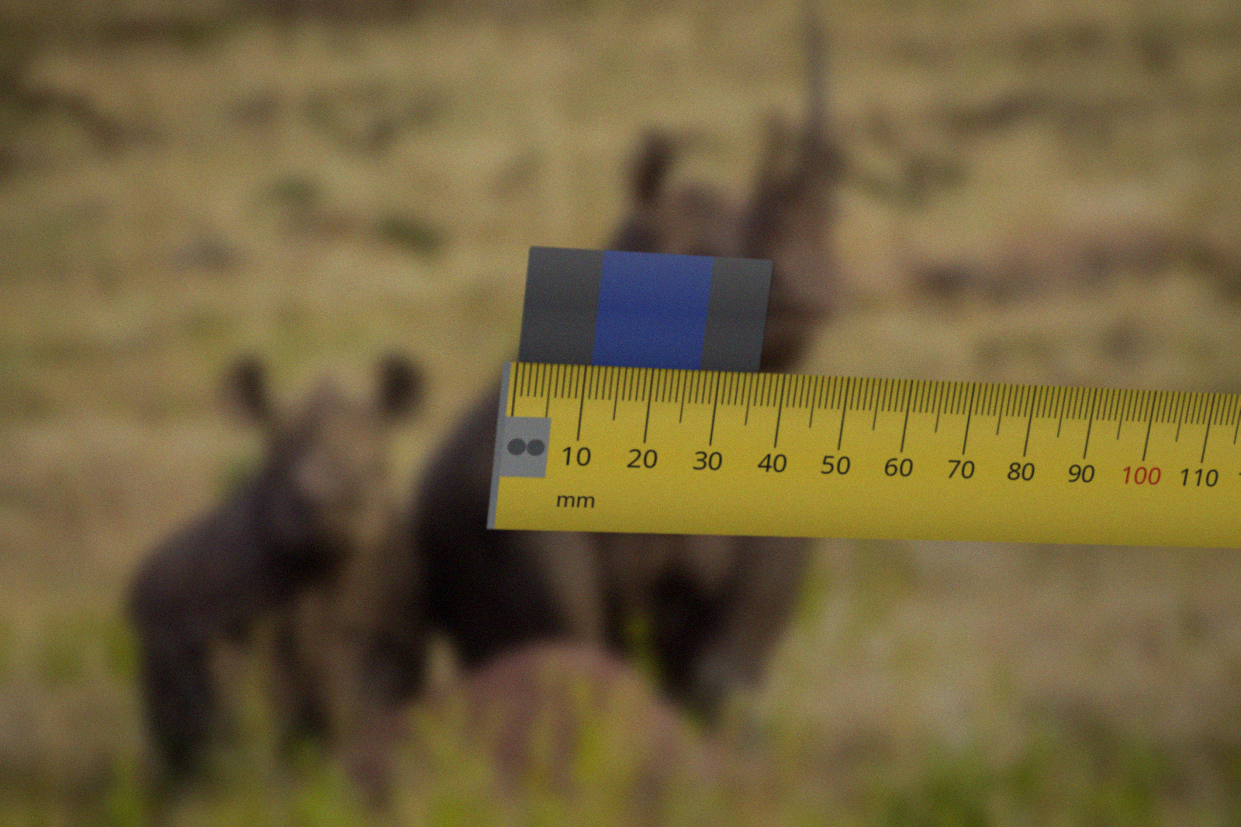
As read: 36 (mm)
